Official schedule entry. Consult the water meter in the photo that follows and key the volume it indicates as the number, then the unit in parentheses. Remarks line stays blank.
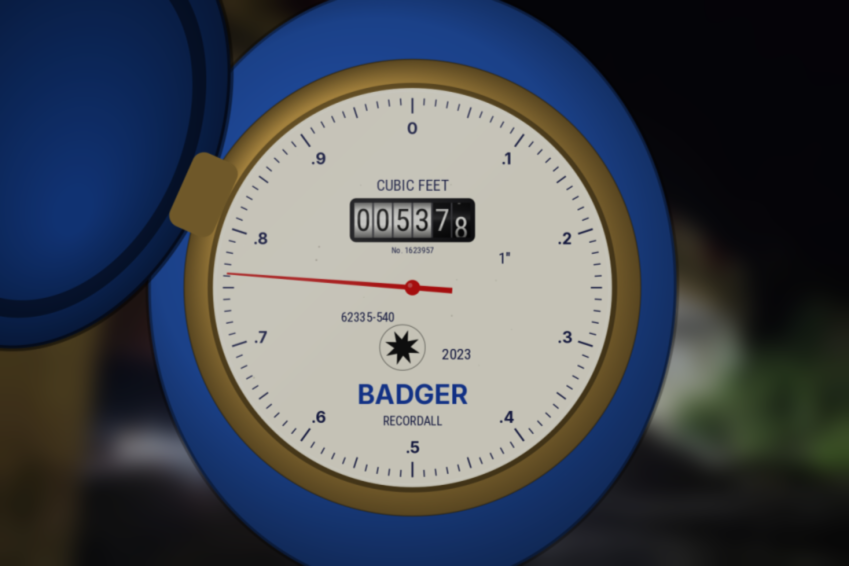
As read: 5377.76 (ft³)
